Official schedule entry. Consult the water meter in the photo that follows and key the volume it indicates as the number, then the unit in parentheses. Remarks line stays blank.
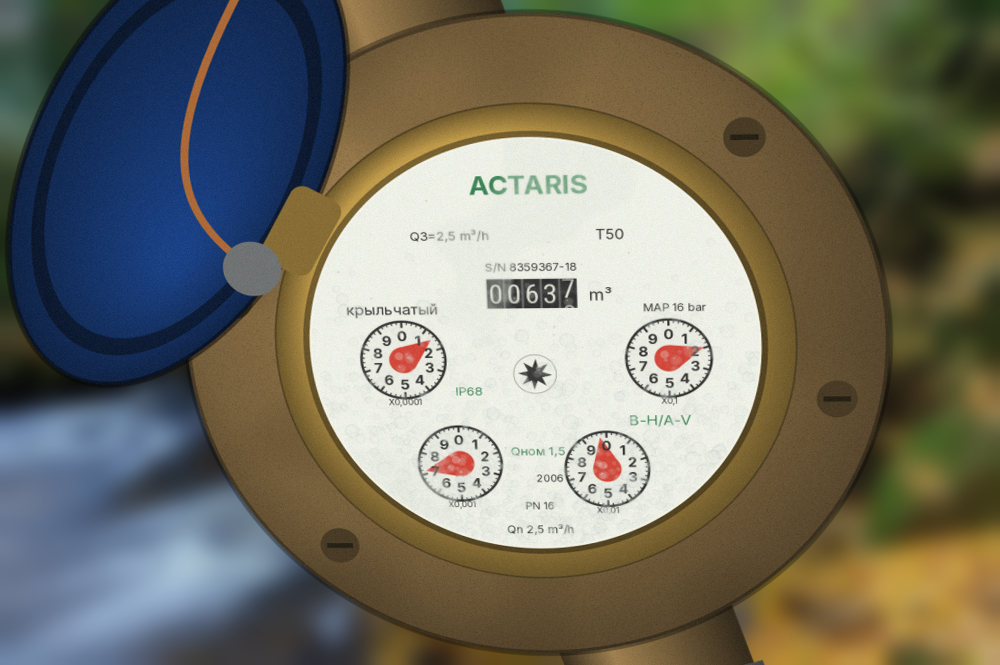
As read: 637.1971 (m³)
